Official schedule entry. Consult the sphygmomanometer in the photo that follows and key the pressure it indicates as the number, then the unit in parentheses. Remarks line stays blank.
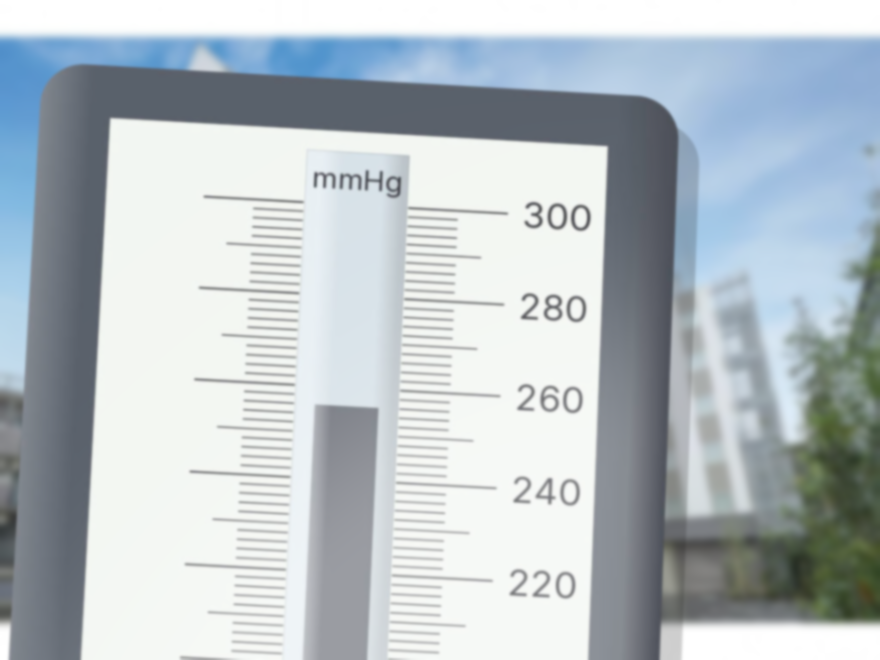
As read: 256 (mmHg)
